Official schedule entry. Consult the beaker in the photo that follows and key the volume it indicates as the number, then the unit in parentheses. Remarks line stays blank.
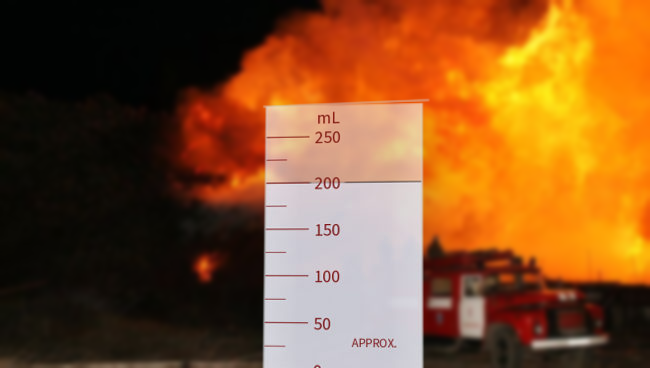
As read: 200 (mL)
